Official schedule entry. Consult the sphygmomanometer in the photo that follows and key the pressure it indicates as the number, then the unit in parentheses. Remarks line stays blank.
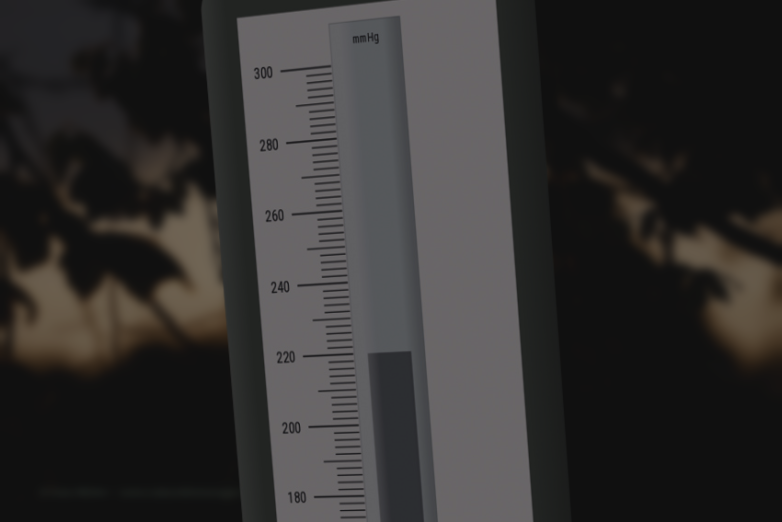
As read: 220 (mmHg)
